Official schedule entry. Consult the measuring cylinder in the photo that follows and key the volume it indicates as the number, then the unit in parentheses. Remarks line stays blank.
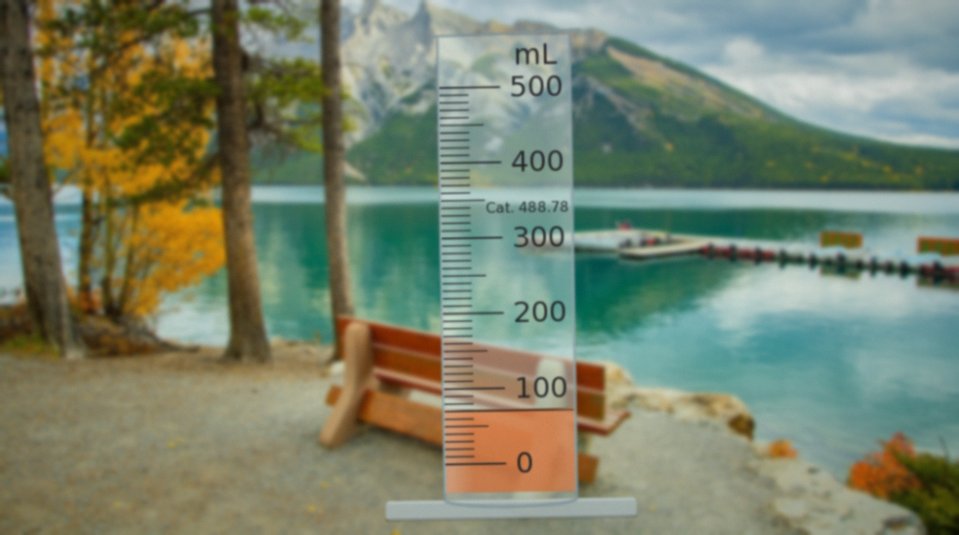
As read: 70 (mL)
